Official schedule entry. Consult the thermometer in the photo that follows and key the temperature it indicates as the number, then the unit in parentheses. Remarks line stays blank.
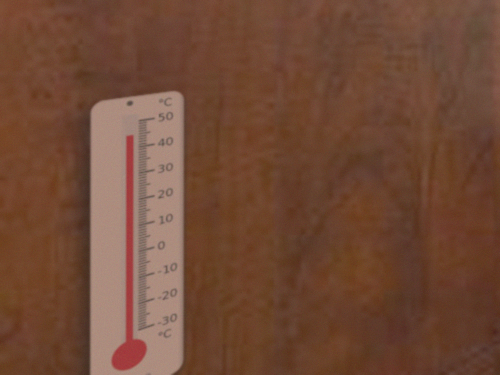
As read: 45 (°C)
